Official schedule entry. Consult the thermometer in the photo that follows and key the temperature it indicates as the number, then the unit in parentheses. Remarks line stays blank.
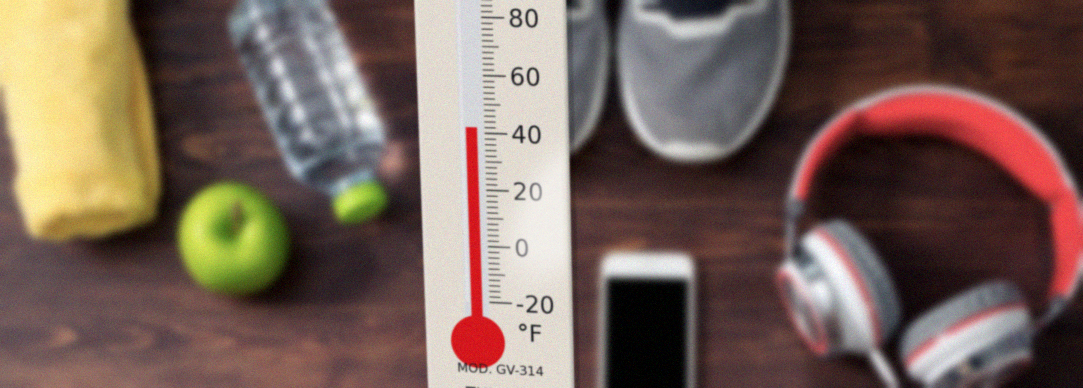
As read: 42 (°F)
